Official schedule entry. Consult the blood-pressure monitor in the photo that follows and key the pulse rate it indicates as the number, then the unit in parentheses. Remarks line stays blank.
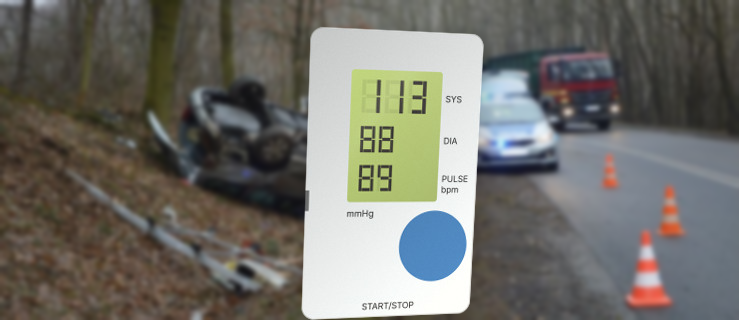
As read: 89 (bpm)
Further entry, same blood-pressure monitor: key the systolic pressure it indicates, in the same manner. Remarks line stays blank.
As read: 113 (mmHg)
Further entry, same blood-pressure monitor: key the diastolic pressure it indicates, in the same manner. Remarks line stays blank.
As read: 88 (mmHg)
